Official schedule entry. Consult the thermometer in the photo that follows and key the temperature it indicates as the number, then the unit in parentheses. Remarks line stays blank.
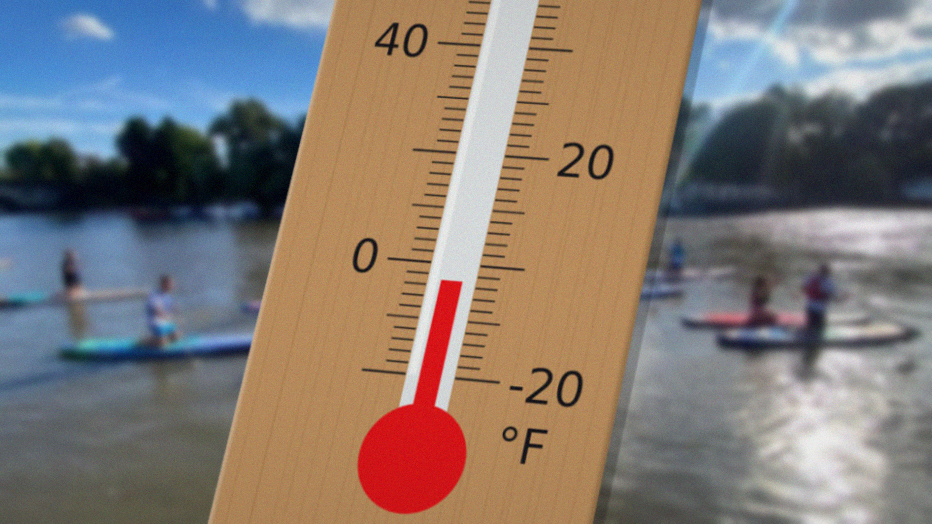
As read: -3 (°F)
